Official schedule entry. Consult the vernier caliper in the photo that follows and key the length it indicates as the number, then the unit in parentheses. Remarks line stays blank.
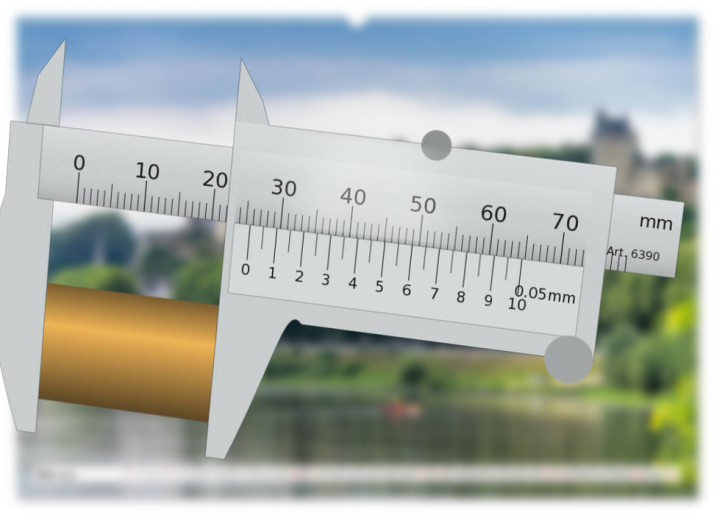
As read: 25.6 (mm)
